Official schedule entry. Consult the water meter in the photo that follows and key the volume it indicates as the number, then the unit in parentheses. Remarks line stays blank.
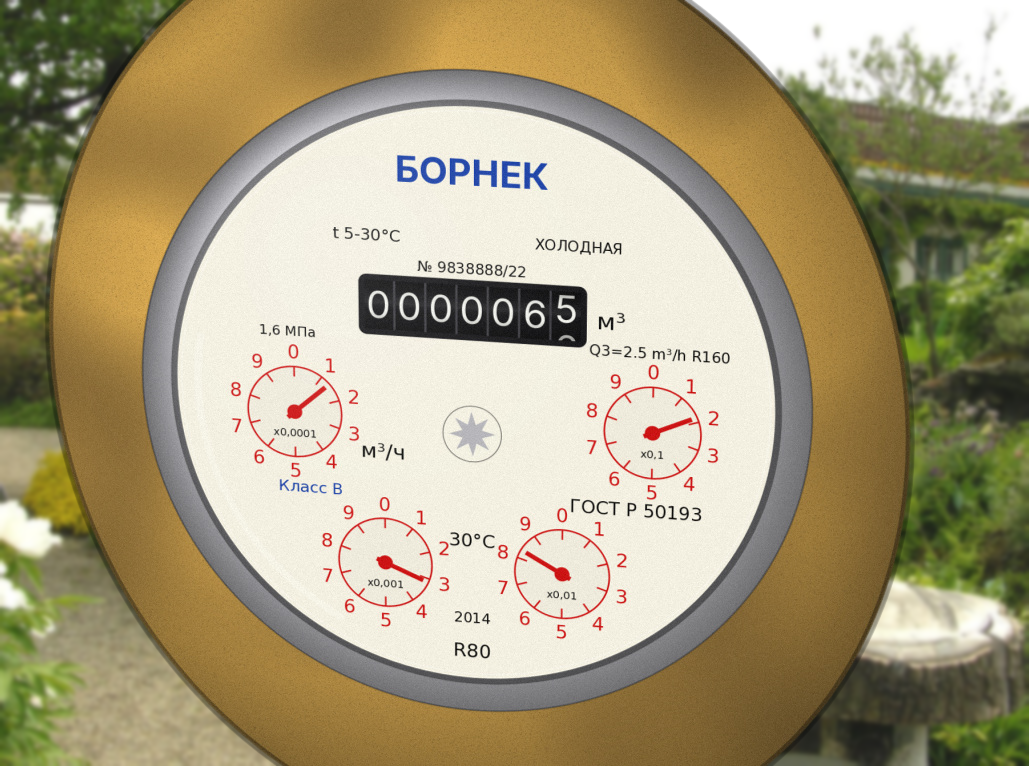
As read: 65.1831 (m³)
